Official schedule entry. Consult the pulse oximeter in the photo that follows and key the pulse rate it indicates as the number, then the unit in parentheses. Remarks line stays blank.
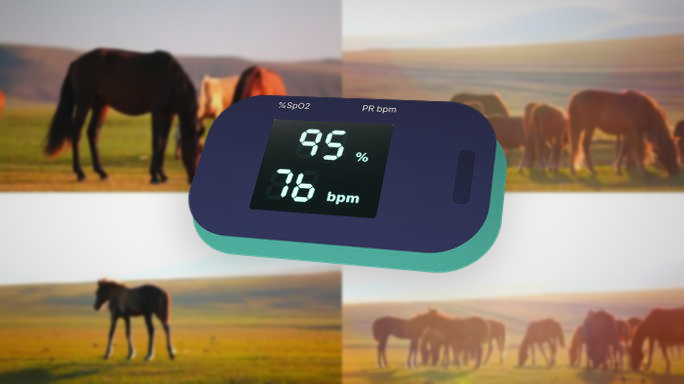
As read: 76 (bpm)
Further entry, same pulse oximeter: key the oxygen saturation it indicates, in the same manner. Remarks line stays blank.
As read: 95 (%)
